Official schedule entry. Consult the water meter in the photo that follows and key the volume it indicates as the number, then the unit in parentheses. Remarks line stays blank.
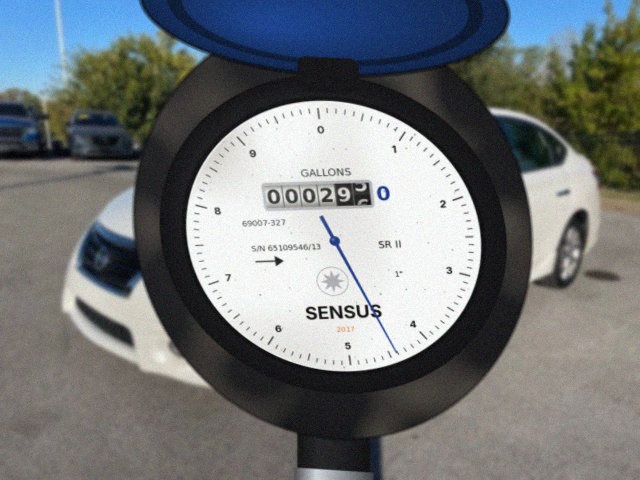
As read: 2954.4 (gal)
